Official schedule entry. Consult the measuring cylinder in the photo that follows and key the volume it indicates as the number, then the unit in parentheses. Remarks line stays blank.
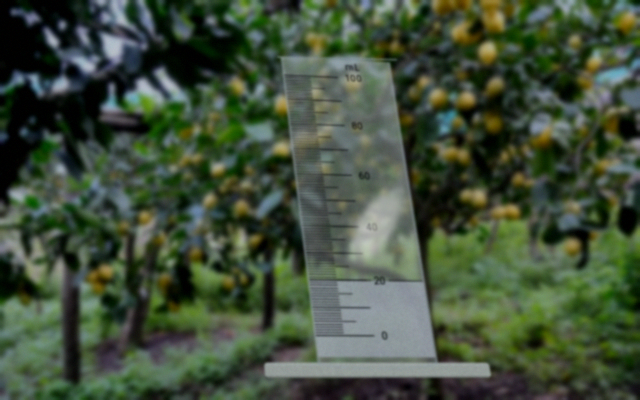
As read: 20 (mL)
